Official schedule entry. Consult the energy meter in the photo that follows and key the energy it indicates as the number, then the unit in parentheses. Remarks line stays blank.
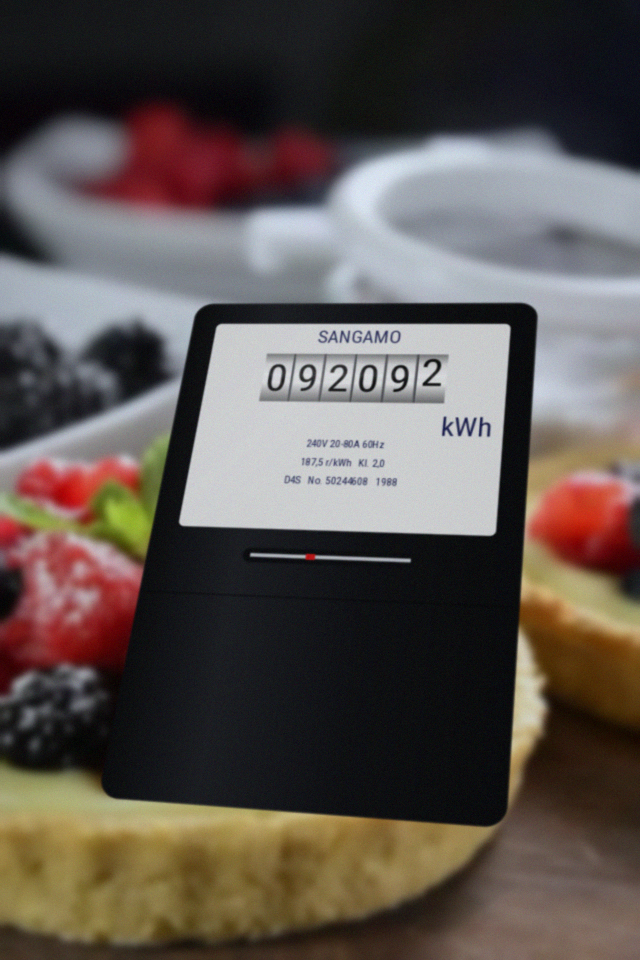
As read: 92092 (kWh)
